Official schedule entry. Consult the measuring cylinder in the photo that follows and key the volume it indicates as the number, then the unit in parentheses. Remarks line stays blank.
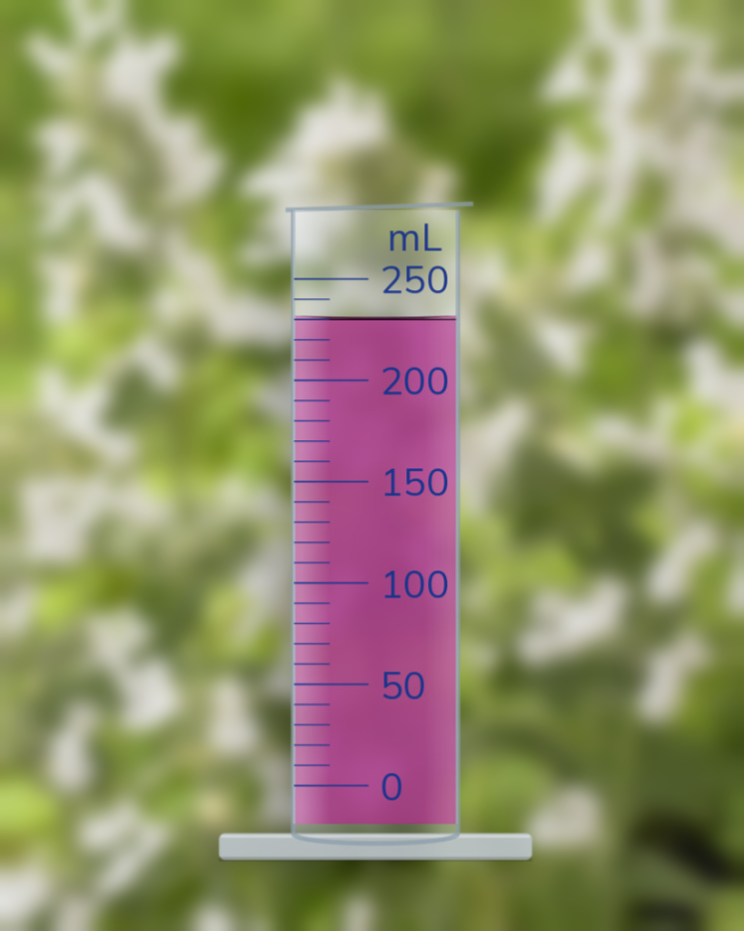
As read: 230 (mL)
